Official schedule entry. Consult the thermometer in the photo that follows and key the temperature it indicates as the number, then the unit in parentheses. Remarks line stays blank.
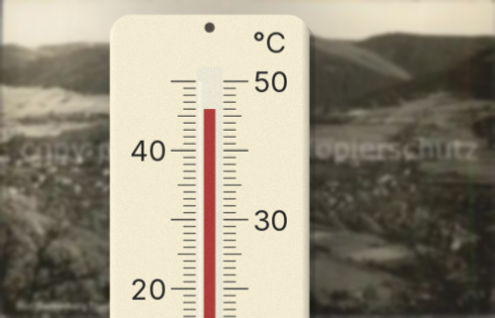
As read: 46 (°C)
